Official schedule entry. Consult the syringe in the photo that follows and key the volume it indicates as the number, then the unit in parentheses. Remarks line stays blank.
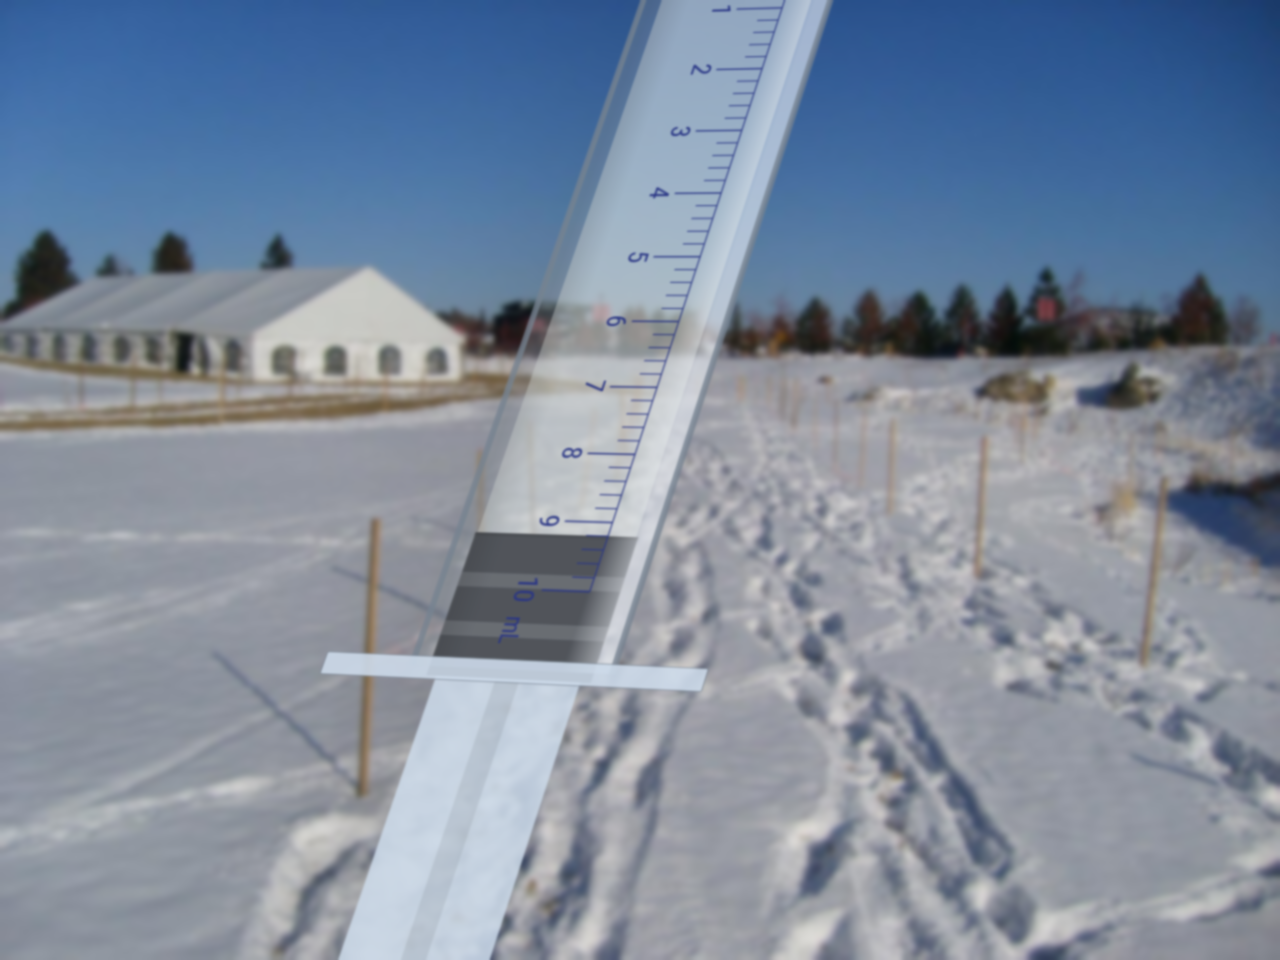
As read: 9.2 (mL)
